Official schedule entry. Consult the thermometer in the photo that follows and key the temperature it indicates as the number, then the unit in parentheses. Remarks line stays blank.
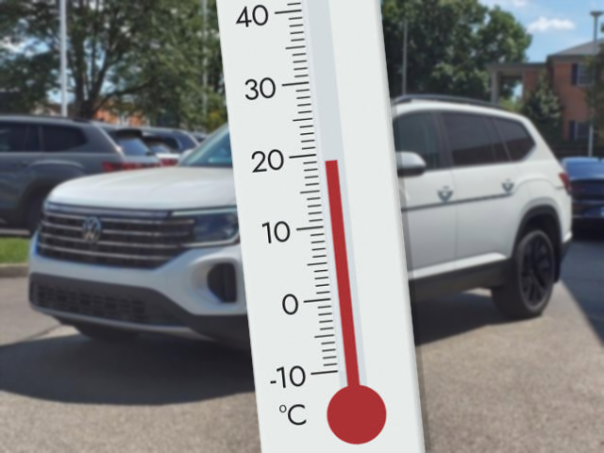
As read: 19 (°C)
